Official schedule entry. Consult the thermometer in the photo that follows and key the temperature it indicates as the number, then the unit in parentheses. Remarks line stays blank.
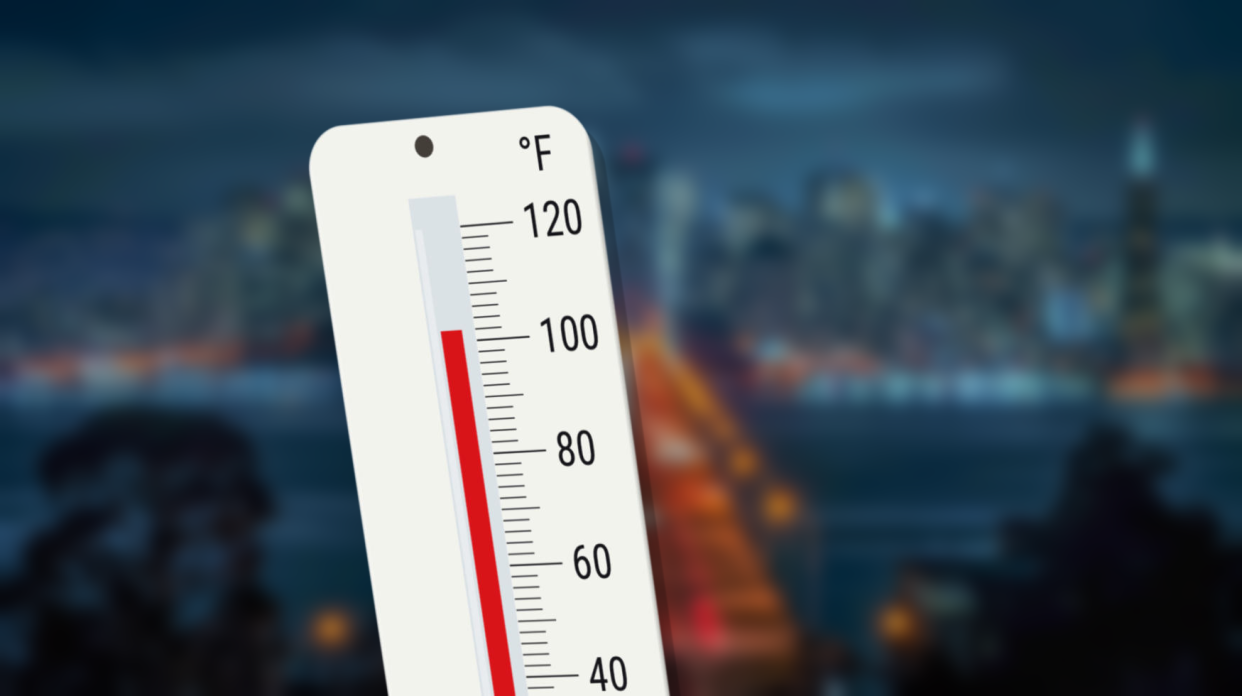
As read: 102 (°F)
